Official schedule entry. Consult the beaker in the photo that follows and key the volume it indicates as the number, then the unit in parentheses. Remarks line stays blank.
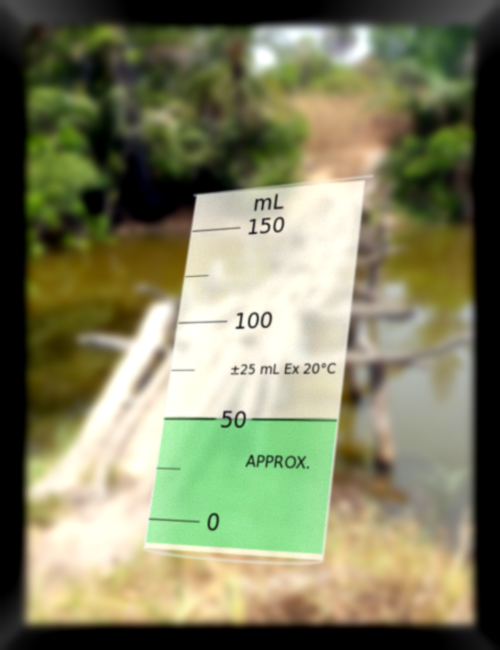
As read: 50 (mL)
